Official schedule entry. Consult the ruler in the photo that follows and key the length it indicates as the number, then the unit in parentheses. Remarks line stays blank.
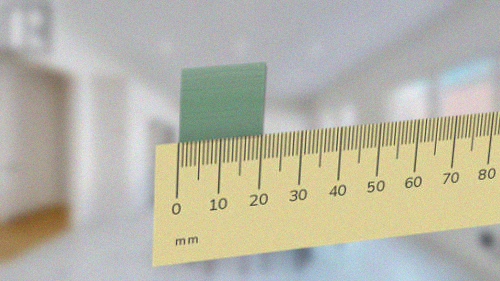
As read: 20 (mm)
